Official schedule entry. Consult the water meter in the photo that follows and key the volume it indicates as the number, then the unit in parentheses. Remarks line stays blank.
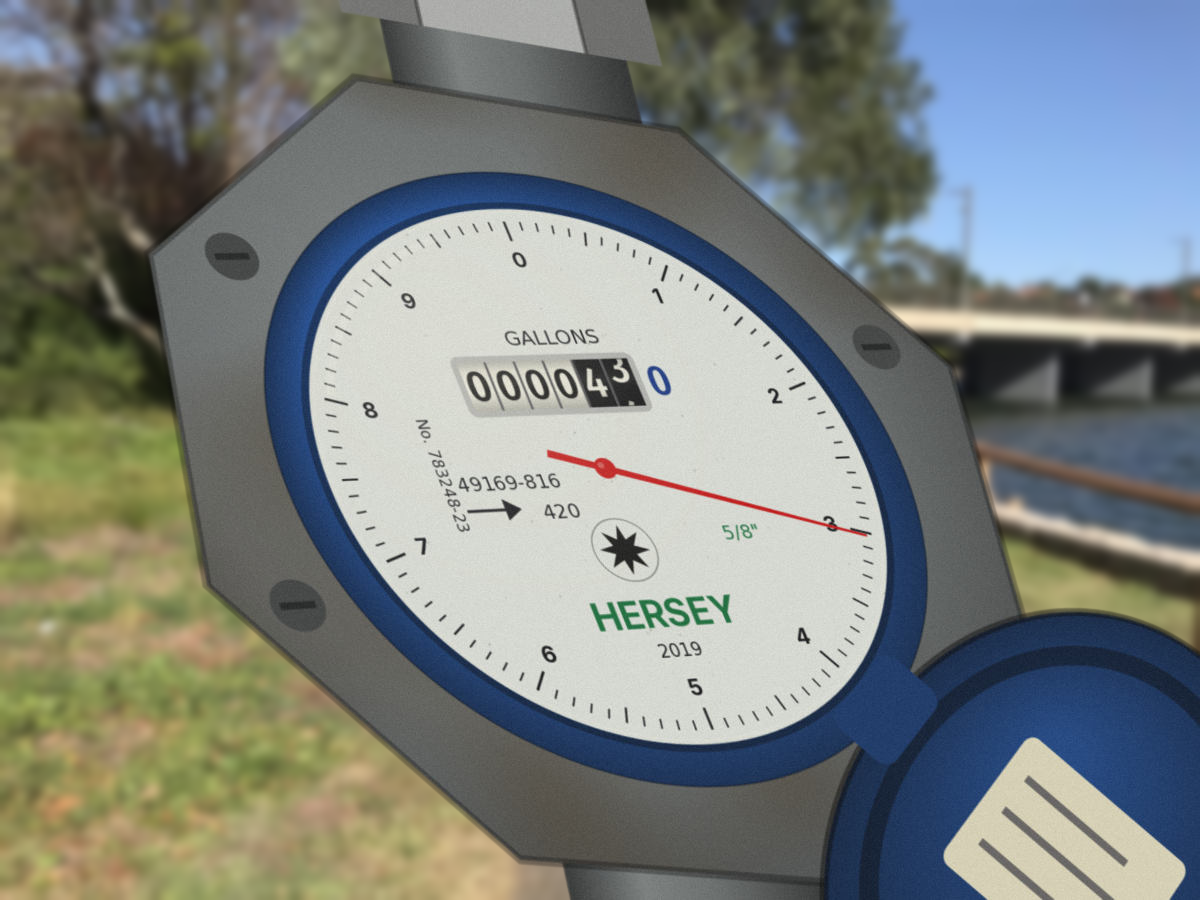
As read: 433.0 (gal)
